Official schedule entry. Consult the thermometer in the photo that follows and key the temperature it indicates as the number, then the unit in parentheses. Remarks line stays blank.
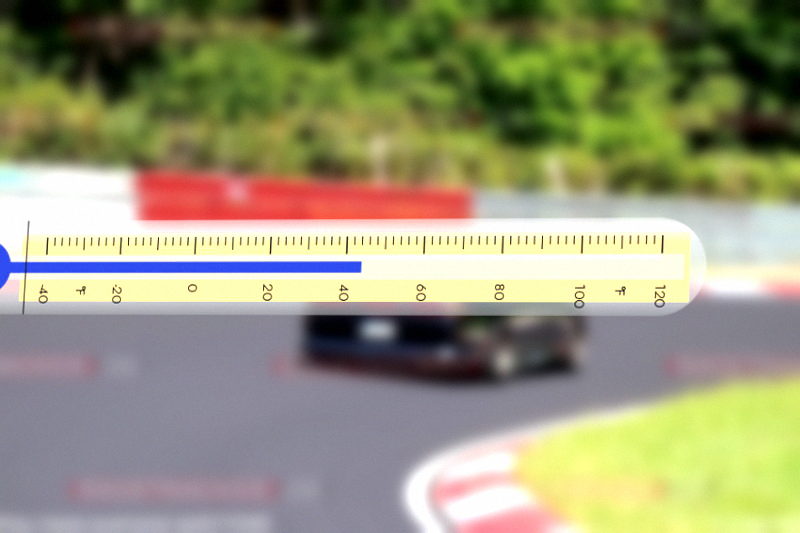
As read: 44 (°F)
